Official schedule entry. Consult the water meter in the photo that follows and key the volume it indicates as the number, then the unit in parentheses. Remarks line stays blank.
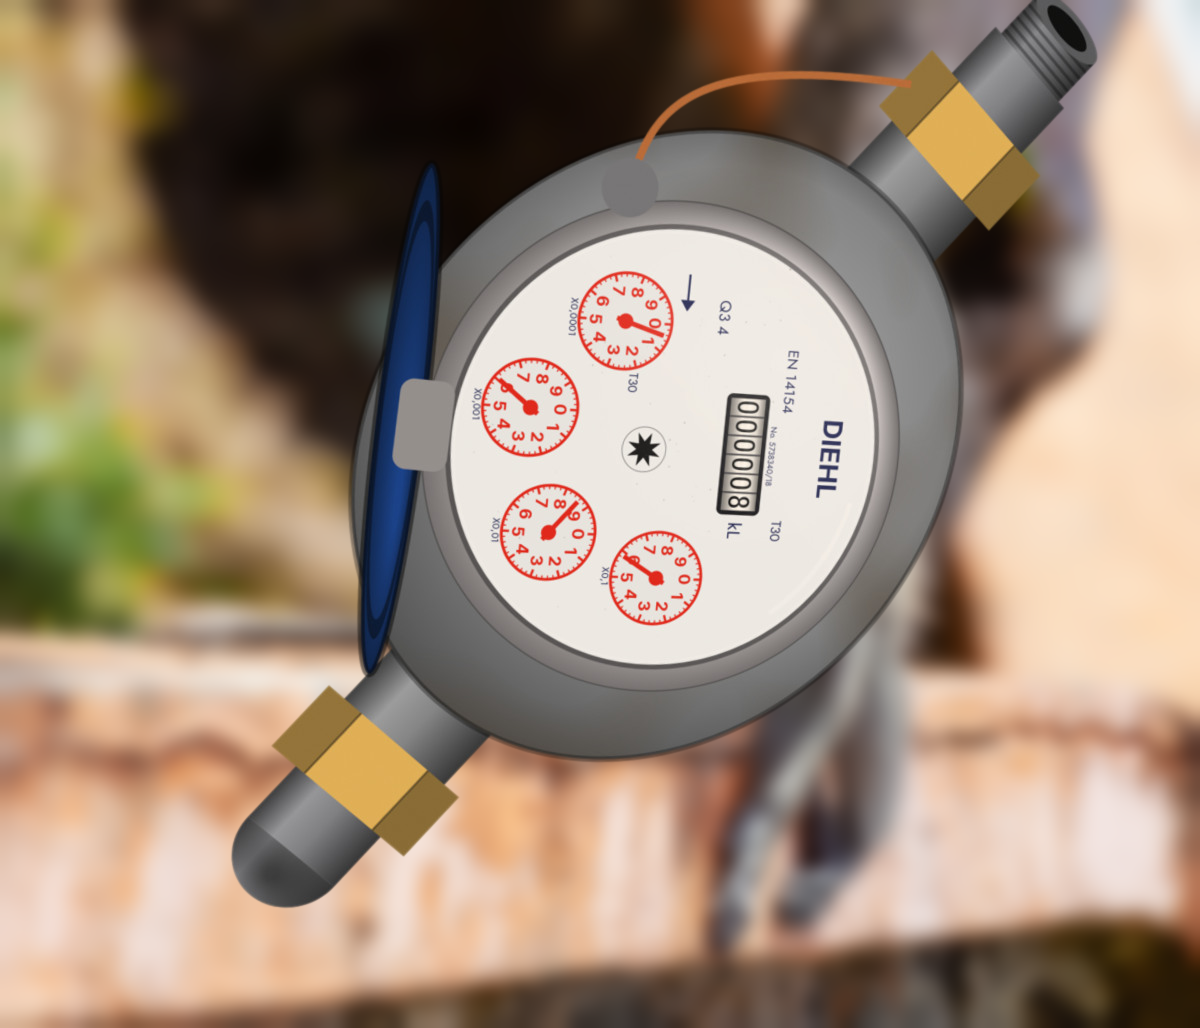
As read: 8.5860 (kL)
